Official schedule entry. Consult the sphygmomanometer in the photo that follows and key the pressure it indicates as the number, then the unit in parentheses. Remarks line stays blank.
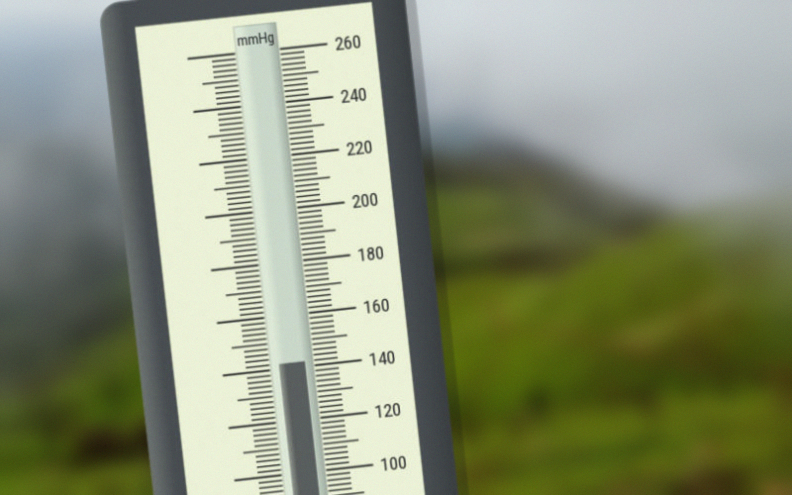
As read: 142 (mmHg)
